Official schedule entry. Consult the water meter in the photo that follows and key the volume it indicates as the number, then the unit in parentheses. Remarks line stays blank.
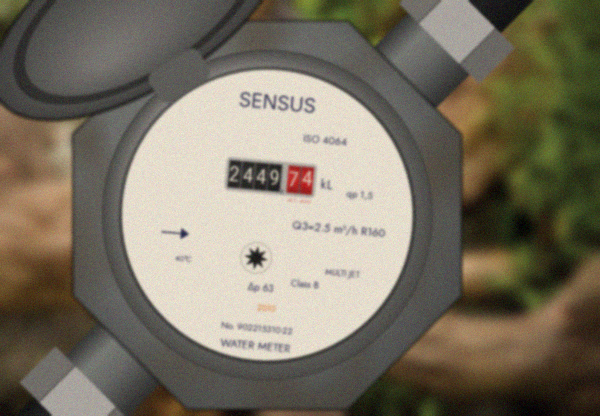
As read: 2449.74 (kL)
